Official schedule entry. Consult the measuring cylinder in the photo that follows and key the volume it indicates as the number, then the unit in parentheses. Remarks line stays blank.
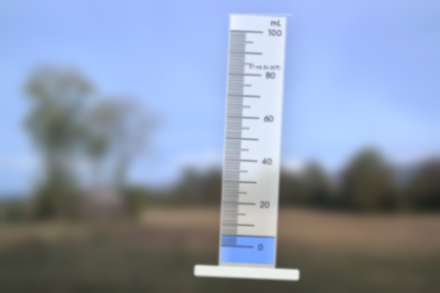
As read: 5 (mL)
